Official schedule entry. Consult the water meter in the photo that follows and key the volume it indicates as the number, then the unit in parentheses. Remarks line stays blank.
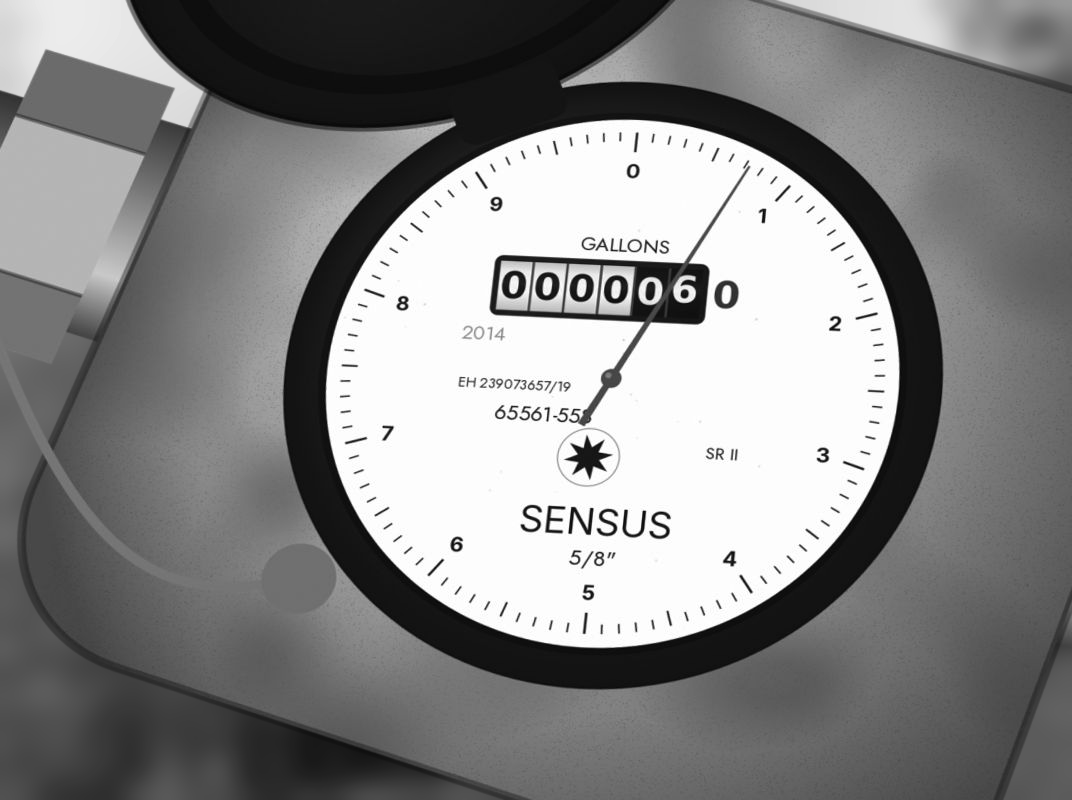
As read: 60.7 (gal)
